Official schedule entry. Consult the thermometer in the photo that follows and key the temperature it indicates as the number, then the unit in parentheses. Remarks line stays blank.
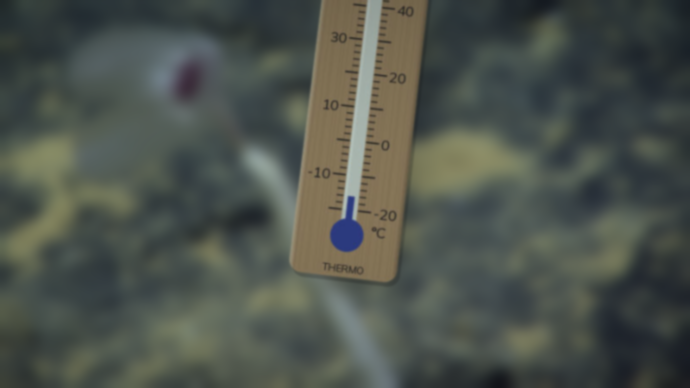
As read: -16 (°C)
